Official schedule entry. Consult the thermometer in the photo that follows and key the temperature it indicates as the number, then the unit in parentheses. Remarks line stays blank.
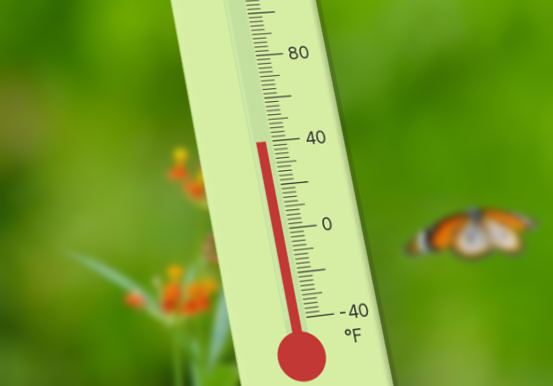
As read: 40 (°F)
